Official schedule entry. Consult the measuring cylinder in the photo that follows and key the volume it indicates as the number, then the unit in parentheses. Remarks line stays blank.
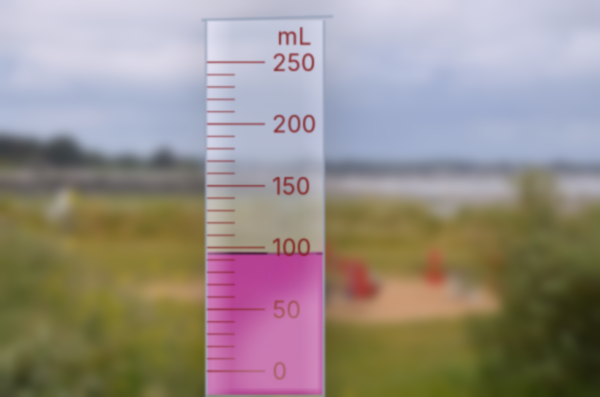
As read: 95 (mL)
